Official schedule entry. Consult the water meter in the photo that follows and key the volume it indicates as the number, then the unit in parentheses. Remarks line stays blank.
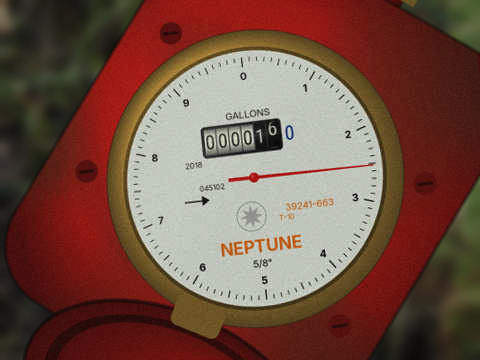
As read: 162.5 (gal)
